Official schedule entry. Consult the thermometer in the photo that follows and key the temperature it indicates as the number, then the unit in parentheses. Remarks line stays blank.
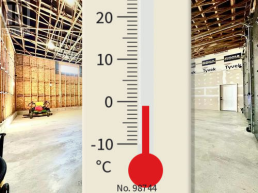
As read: -1 (°C)
